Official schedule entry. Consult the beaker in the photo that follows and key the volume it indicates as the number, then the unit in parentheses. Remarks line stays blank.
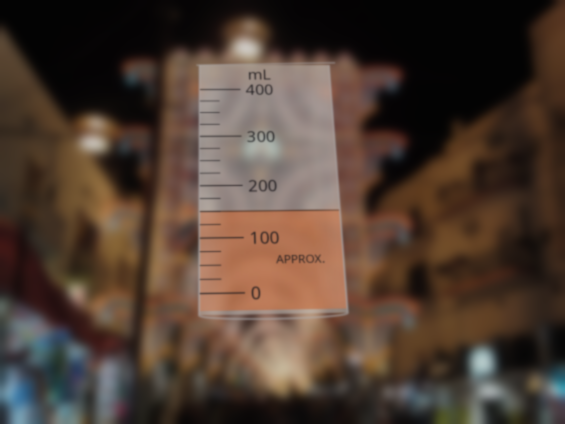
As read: 150 (mL)
